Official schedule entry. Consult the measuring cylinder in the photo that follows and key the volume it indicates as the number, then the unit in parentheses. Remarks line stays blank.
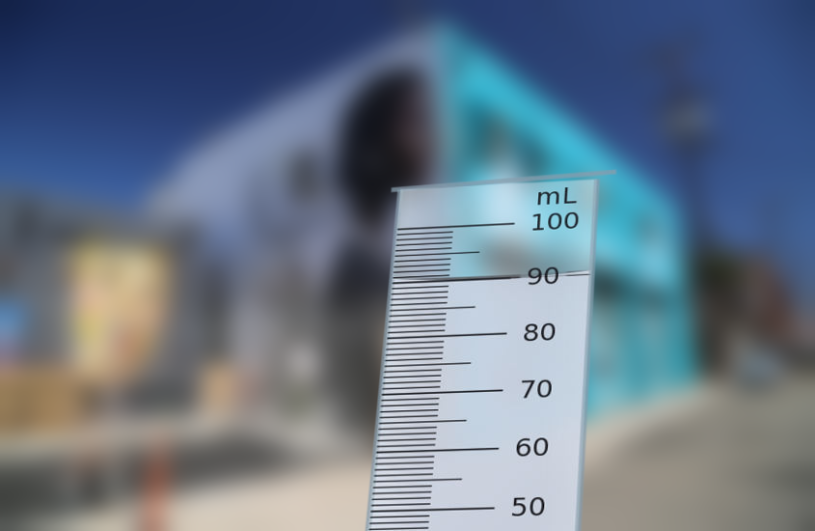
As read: 90 (mL)
